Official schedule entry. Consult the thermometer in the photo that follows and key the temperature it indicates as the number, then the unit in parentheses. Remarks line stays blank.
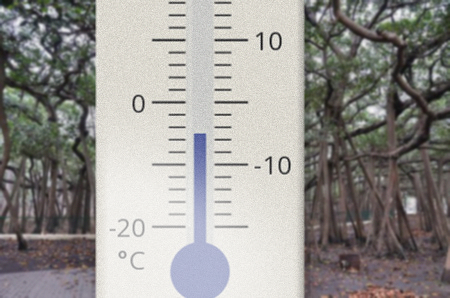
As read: -5 (°C)
